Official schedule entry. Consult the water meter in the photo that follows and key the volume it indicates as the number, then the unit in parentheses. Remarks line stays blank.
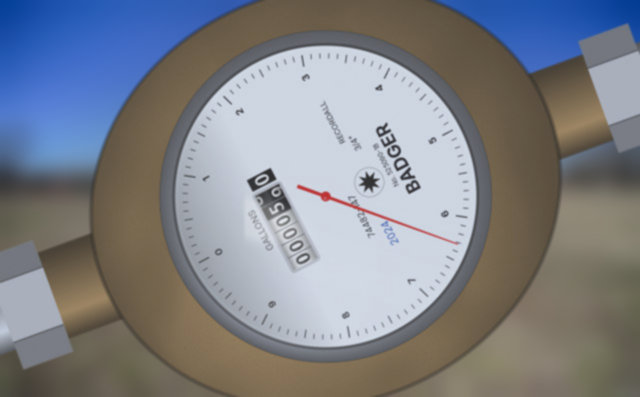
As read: 586.3 (gal)
